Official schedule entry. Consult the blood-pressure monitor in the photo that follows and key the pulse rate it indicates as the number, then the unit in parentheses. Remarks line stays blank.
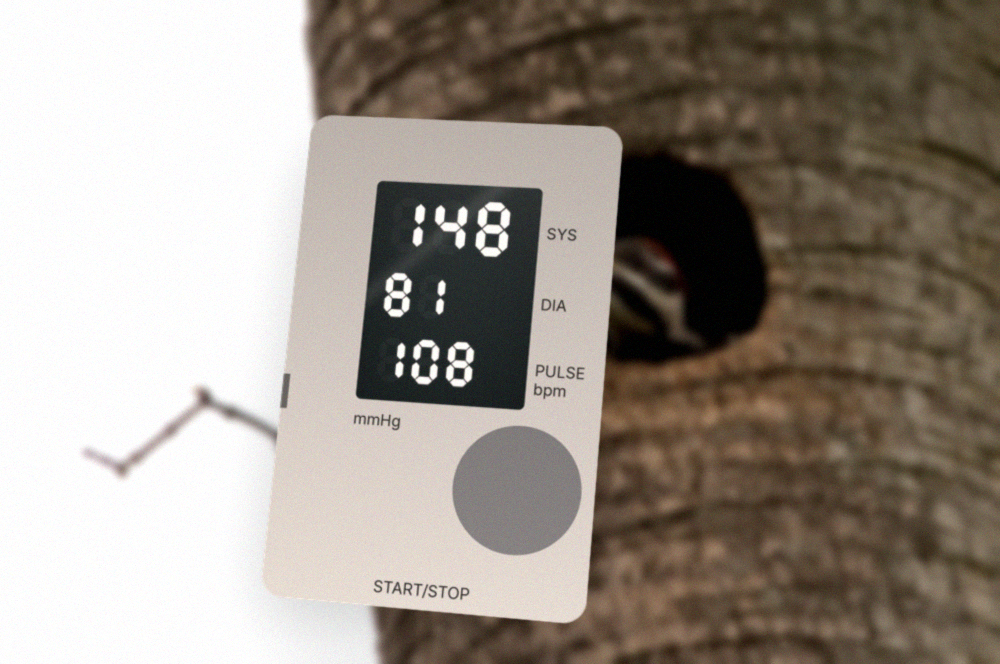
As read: 108 (bpm)
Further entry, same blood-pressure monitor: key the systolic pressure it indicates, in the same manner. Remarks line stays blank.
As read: 148 (mmHg)
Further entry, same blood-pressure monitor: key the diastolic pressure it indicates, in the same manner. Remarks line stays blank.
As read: 81 (mmHg)
